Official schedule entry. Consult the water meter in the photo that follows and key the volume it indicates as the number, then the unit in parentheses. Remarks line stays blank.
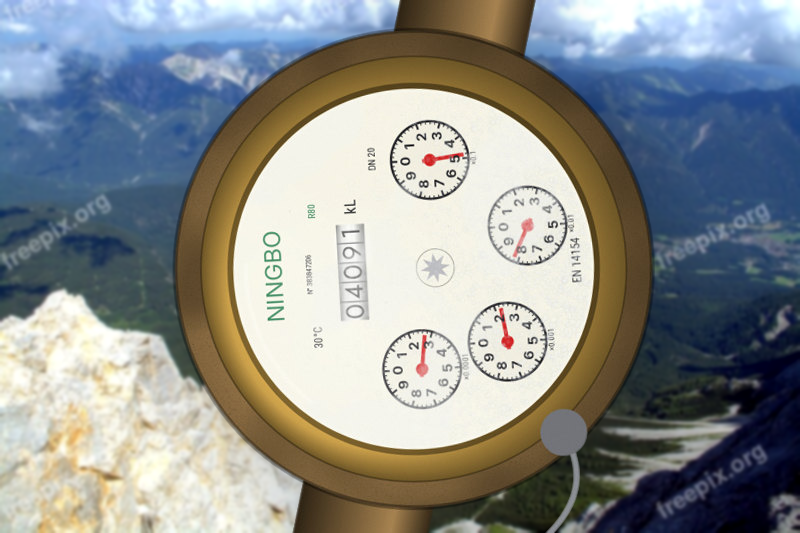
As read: 4091.4822 (kL)
